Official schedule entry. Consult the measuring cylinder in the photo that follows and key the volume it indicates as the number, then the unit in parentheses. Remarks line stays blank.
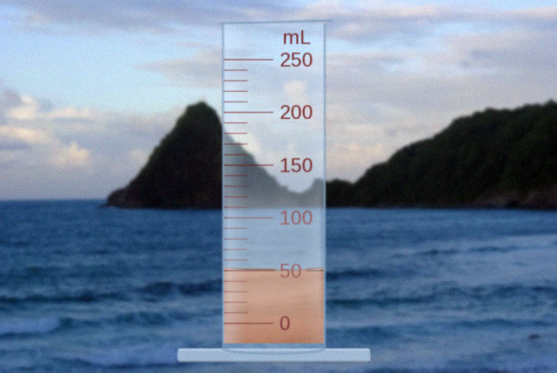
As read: 50 (mL)
